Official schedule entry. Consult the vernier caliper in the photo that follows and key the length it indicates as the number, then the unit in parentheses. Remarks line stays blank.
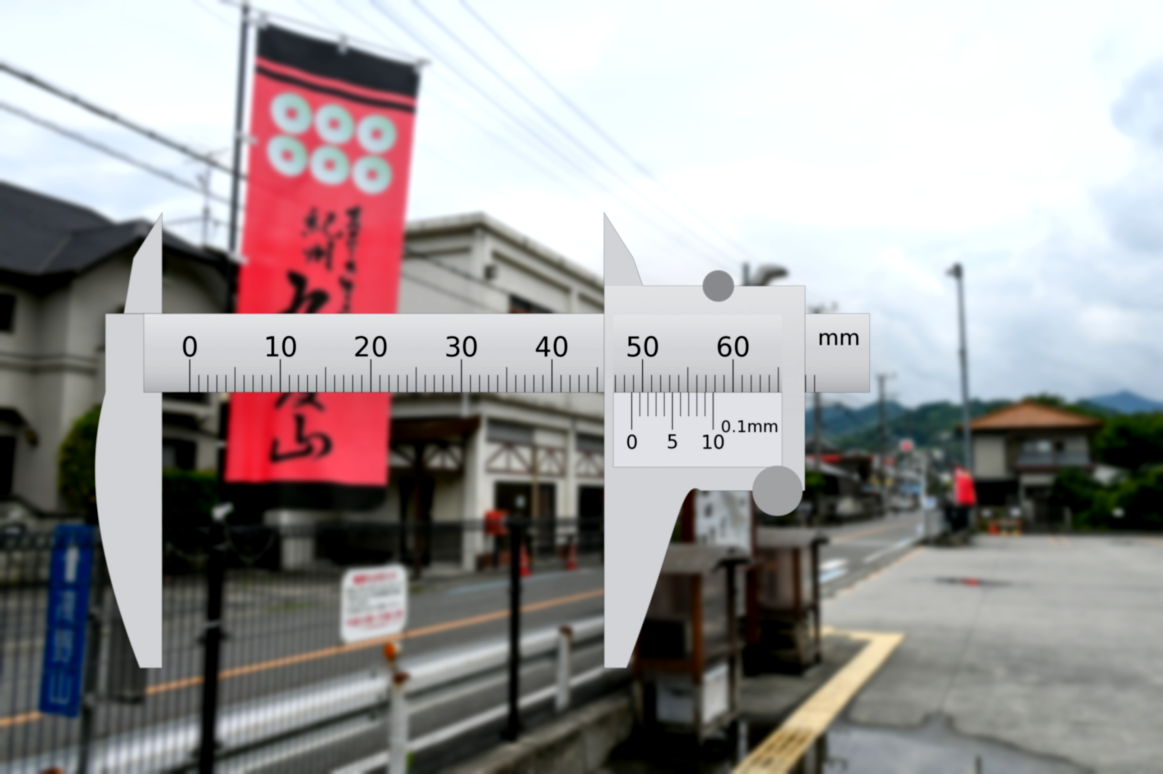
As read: 48.8 (mm)
